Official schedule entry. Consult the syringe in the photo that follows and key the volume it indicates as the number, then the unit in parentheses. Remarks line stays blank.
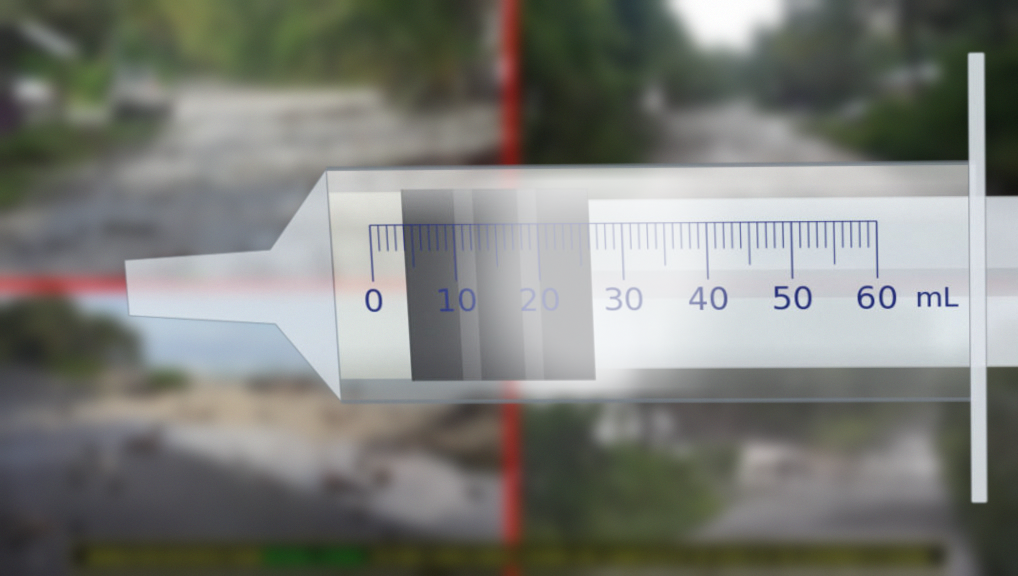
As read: 4 (mL)
